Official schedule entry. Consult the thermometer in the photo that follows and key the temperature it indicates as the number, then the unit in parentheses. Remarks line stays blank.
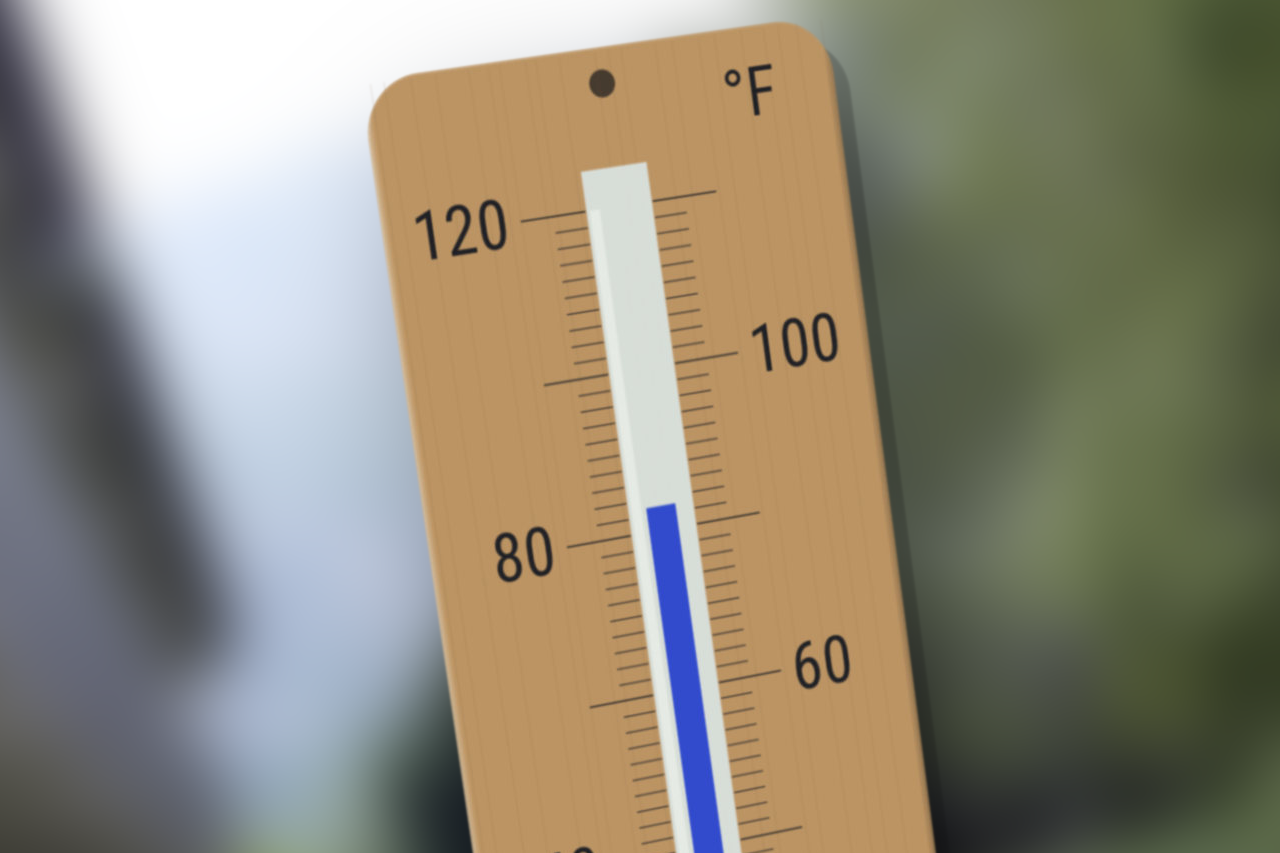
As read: 83 (°F)
